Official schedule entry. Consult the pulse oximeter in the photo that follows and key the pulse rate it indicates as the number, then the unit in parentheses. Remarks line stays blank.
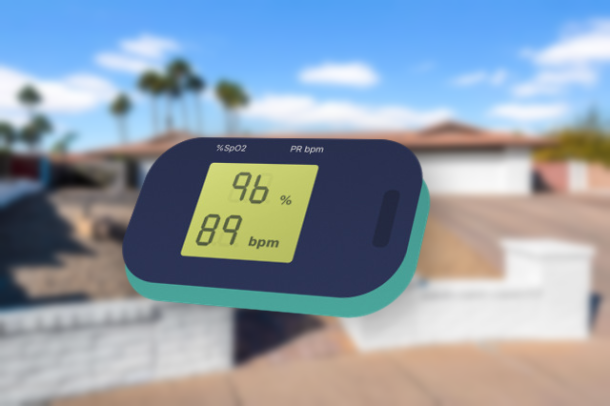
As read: 89 (bpm)
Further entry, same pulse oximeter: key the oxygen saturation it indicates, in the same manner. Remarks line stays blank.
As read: 96 (%)
